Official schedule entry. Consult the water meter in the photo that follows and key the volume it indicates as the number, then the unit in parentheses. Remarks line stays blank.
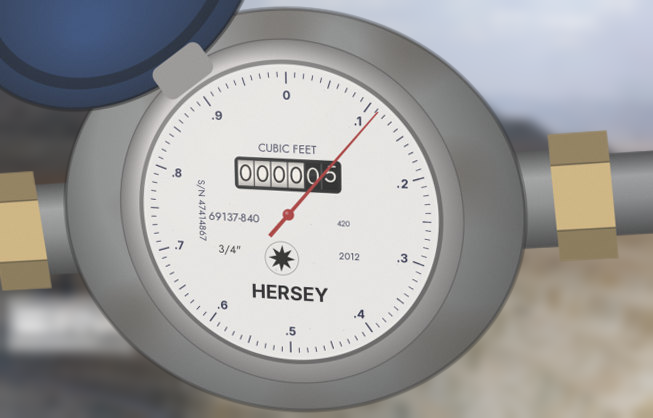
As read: 5.11 (ft³)
